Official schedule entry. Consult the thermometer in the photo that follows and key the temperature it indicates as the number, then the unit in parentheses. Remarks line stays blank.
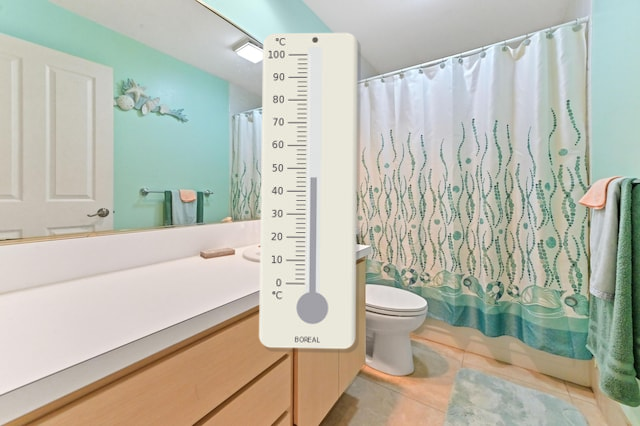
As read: 46 (°C)
